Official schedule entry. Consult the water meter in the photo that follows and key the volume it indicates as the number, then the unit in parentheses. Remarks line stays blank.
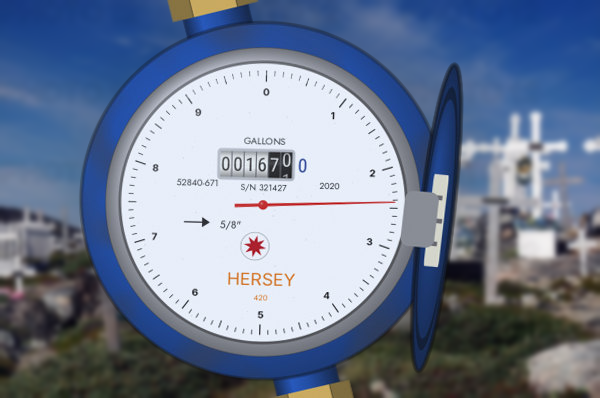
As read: 16702.4 (gal)
